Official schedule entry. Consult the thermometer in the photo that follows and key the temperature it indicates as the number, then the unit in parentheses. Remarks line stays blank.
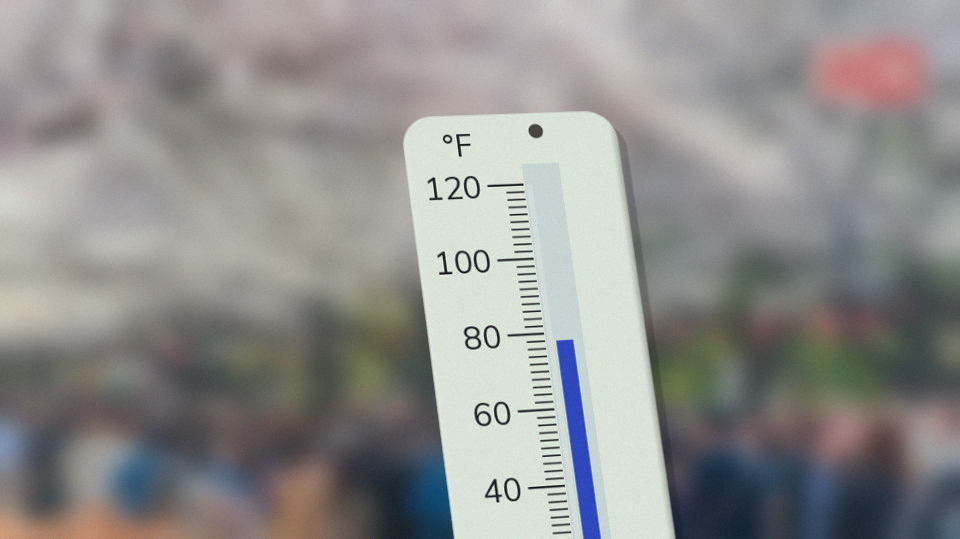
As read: 78 (°F)
